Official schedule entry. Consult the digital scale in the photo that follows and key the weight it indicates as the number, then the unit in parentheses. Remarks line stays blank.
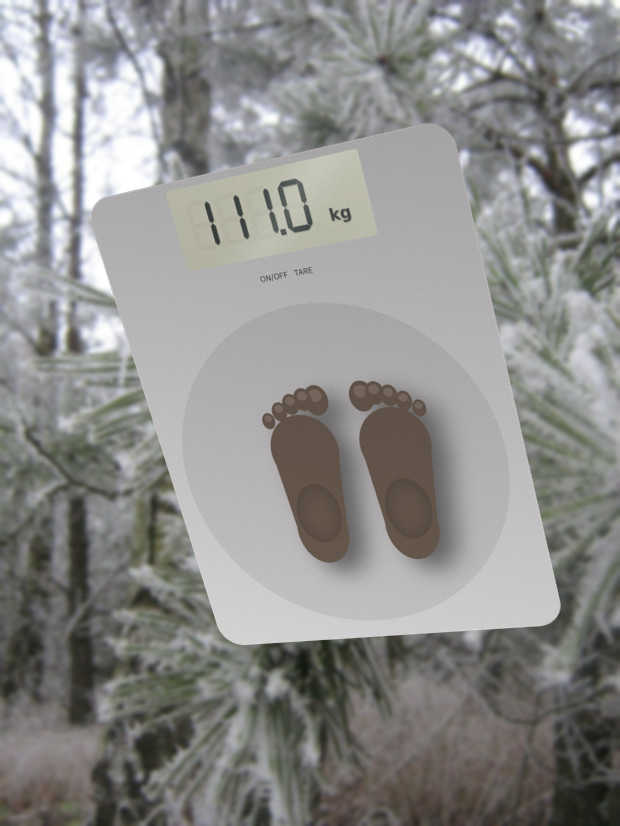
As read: 111.0 (kg)
